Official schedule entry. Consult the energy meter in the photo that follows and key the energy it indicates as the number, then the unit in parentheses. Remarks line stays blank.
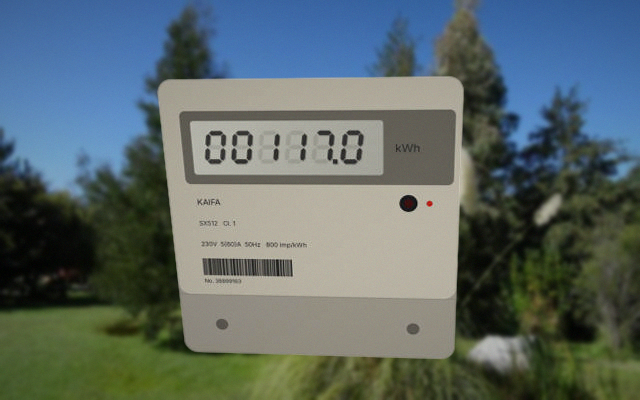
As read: 117.0 (kWh)
